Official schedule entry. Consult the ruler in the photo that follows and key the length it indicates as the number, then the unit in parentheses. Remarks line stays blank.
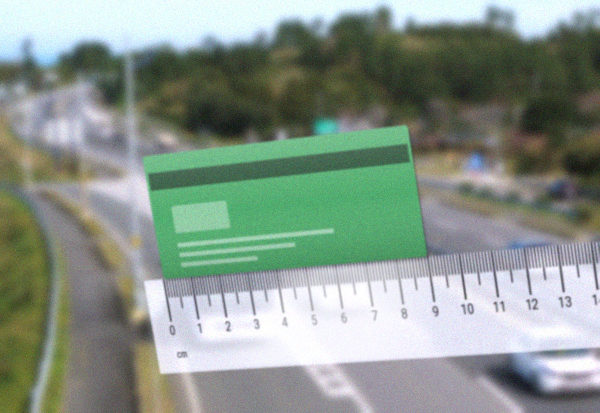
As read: 9 (cm)
